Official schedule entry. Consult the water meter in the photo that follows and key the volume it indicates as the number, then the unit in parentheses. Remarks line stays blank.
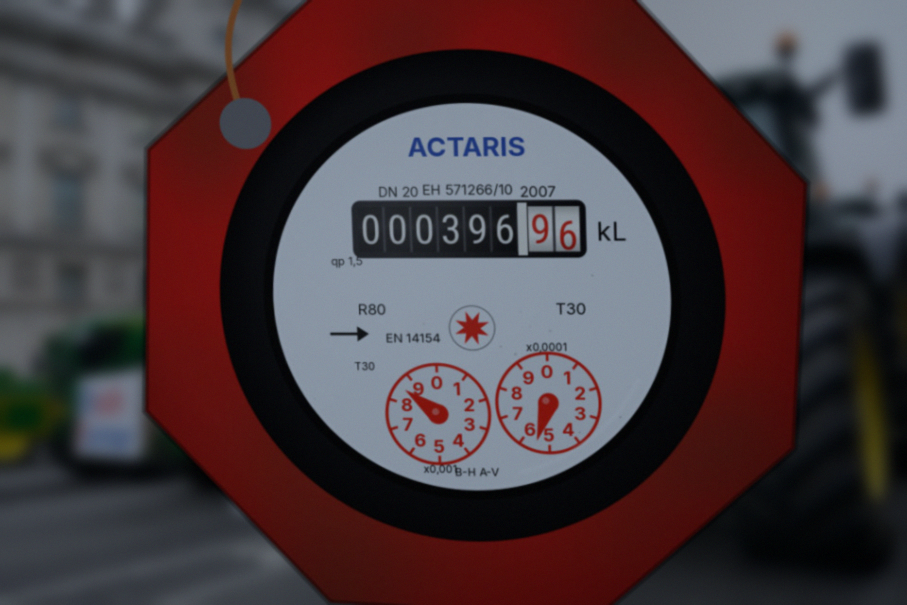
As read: 396.9585 (kL)
